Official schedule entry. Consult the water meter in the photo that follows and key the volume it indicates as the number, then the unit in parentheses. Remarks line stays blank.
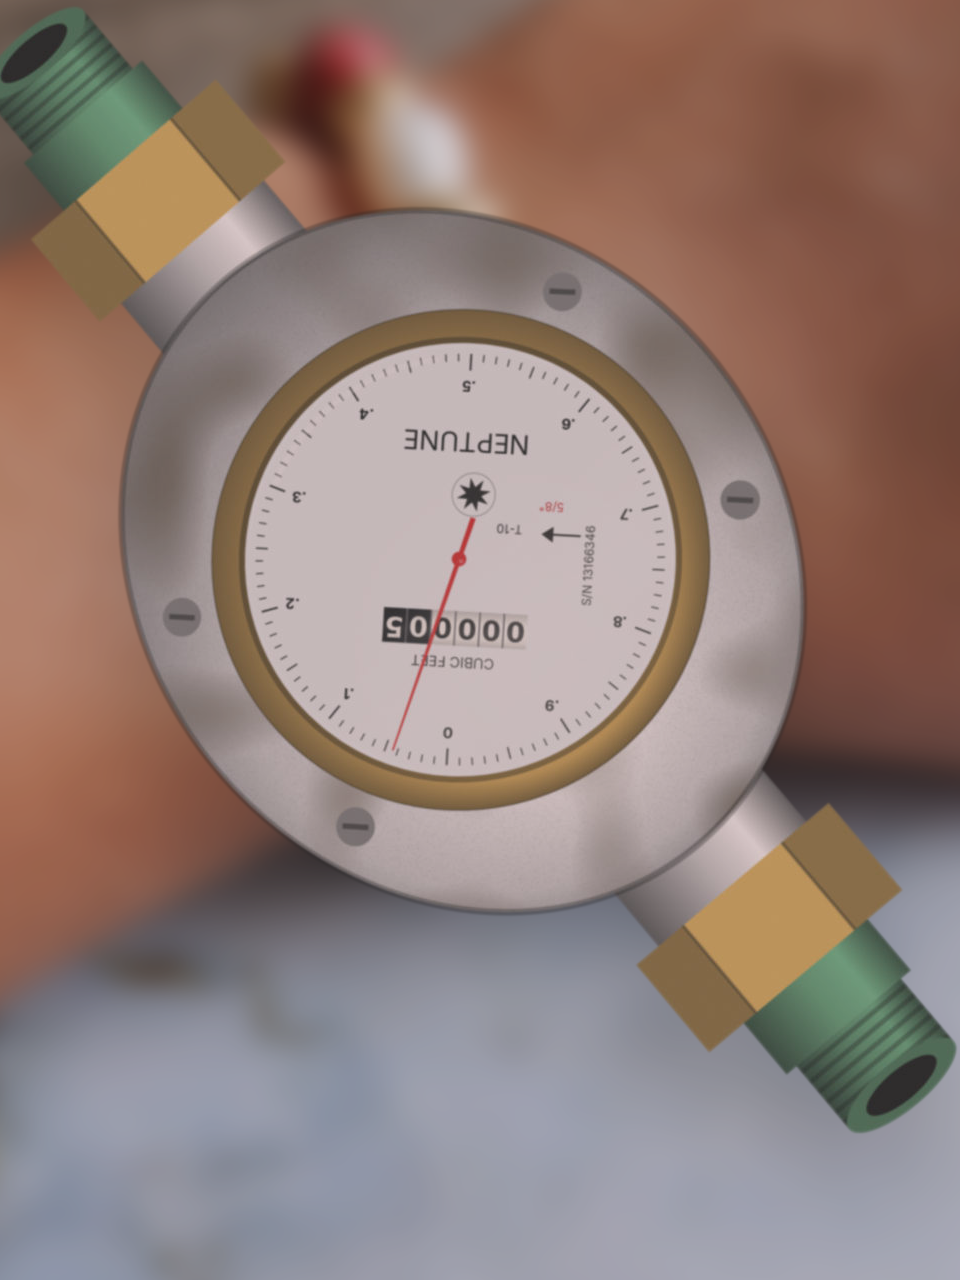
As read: 5.04 (ft³)
